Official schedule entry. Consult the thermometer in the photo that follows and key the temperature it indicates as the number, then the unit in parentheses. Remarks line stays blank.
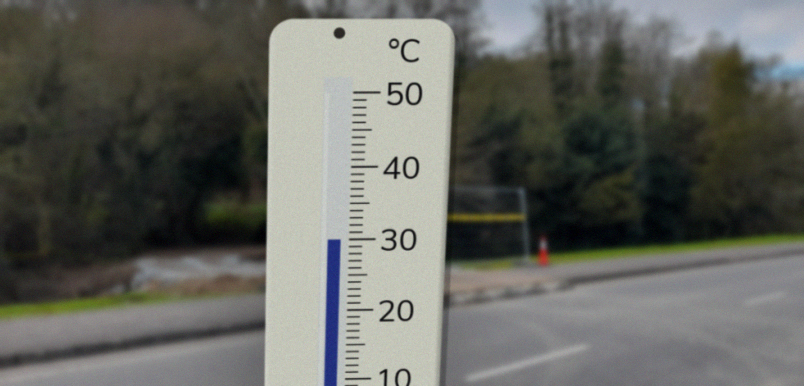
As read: 30 (°C)
